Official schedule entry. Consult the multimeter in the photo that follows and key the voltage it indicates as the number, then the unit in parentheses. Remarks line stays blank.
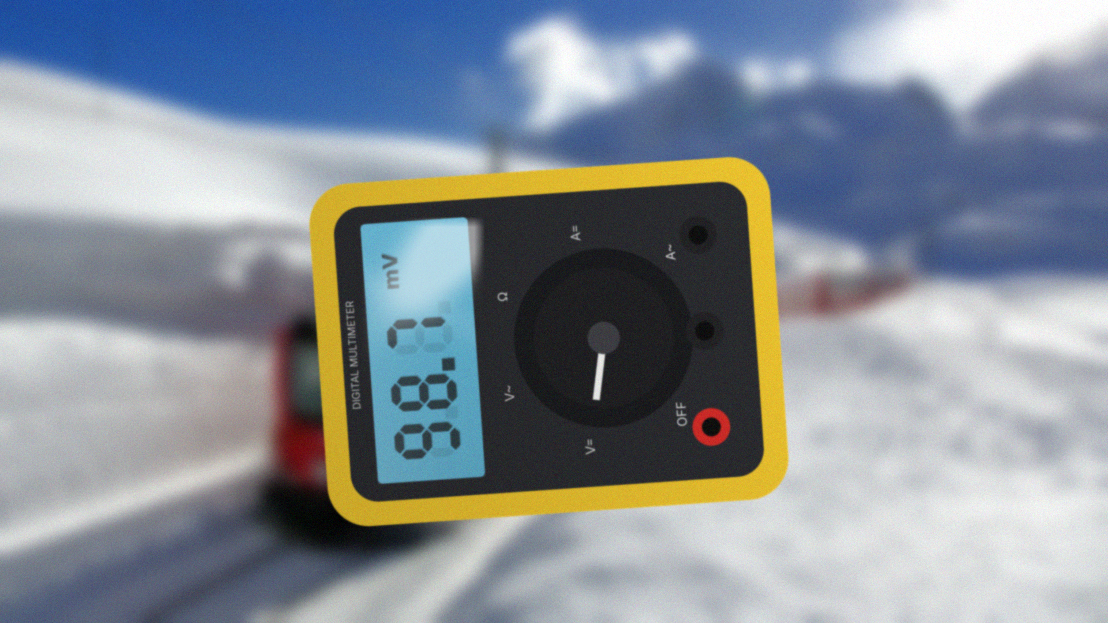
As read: 98.7 (mV)
